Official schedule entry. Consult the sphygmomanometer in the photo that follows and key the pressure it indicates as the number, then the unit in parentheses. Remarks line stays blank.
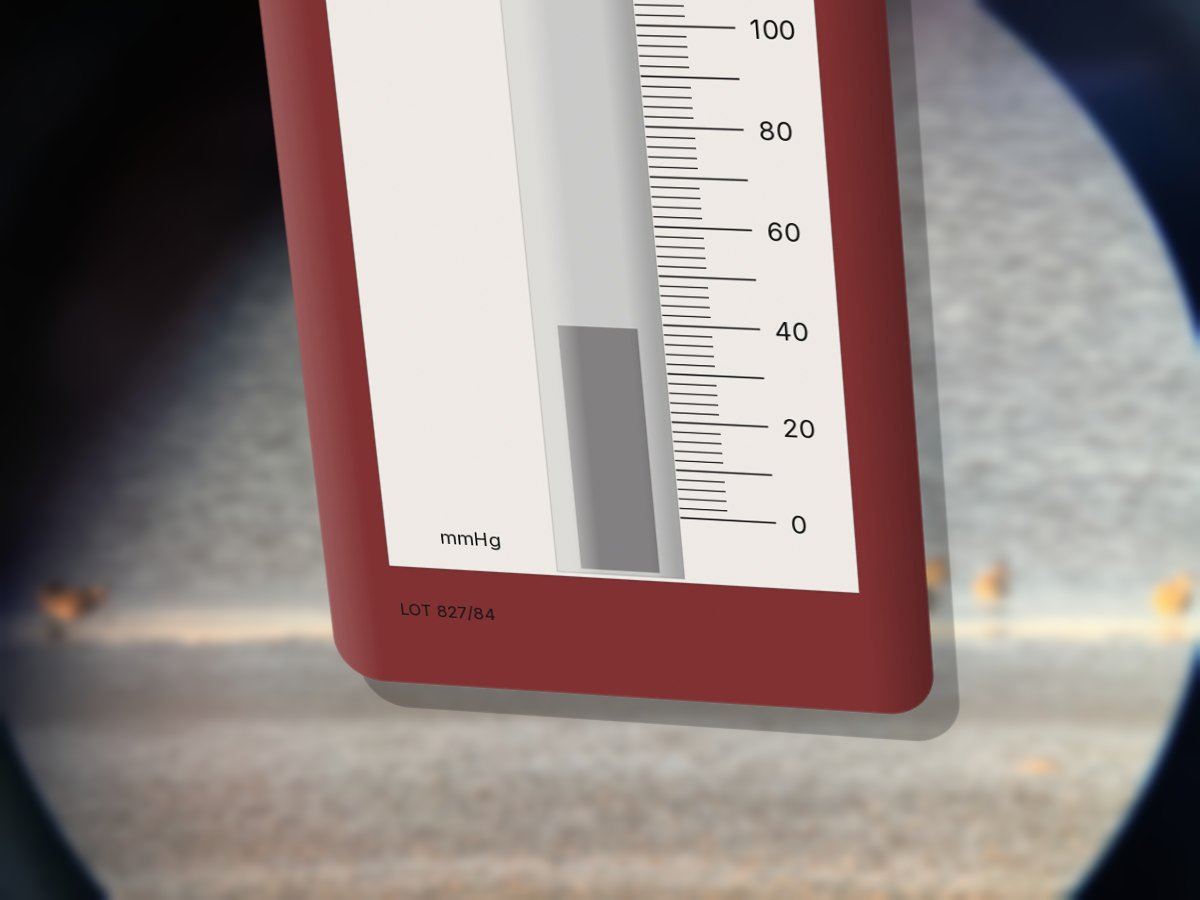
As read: 39 (mmHg)
